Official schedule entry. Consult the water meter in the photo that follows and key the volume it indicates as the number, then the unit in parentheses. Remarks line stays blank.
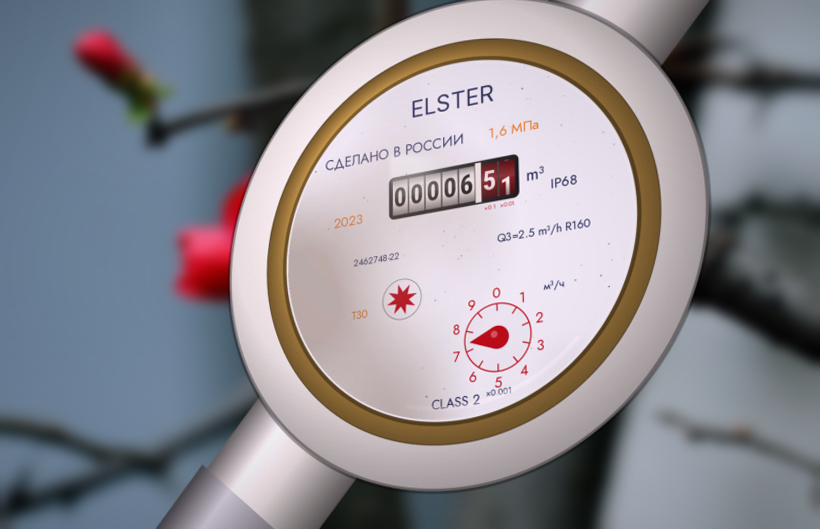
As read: 6.507 (m³)
